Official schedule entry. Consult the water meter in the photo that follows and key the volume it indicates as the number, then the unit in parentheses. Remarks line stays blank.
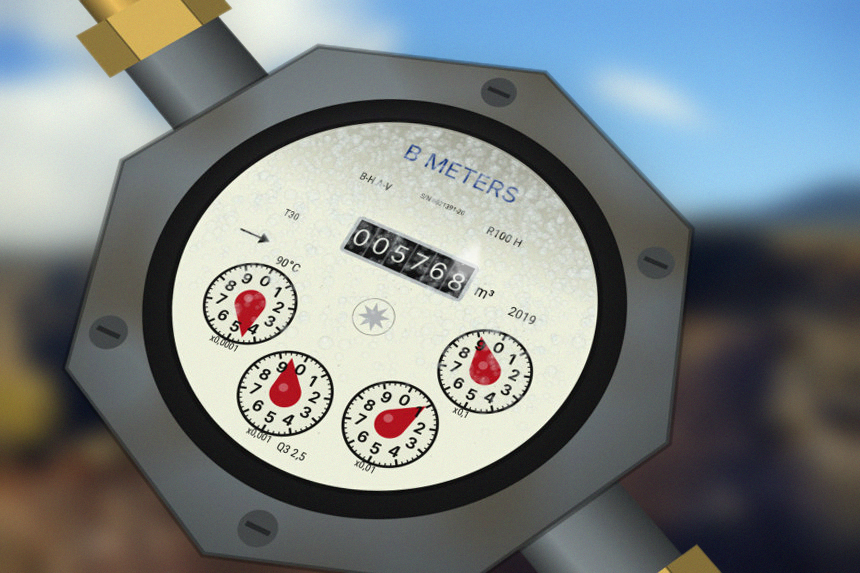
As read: 5767.9094 (m³)
